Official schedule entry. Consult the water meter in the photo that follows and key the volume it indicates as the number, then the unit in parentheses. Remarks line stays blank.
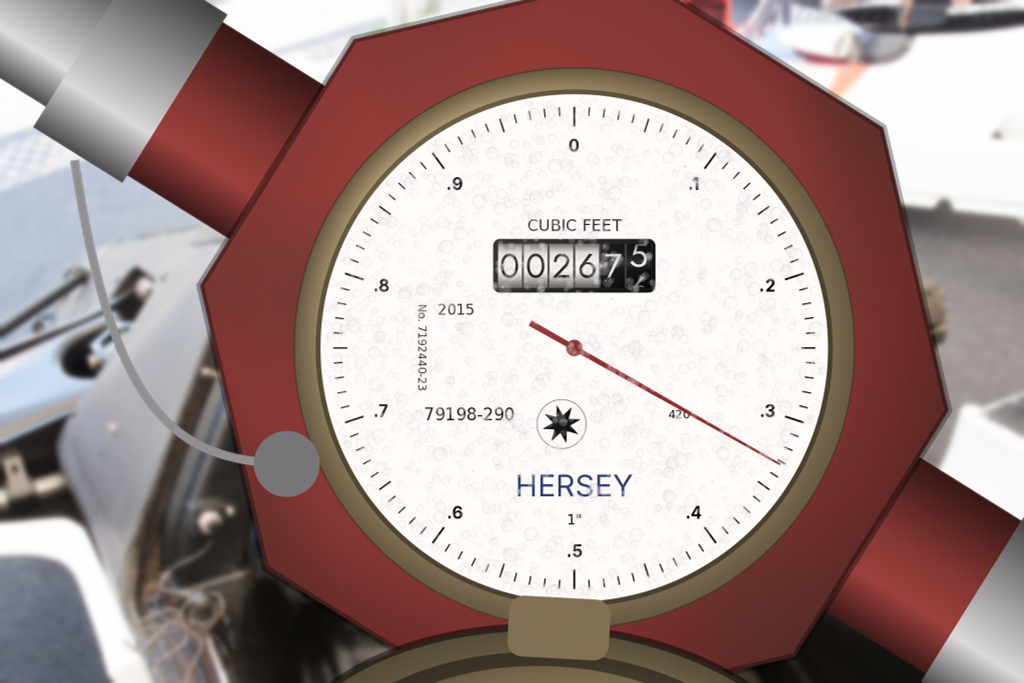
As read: 2675.33 (ft³)
